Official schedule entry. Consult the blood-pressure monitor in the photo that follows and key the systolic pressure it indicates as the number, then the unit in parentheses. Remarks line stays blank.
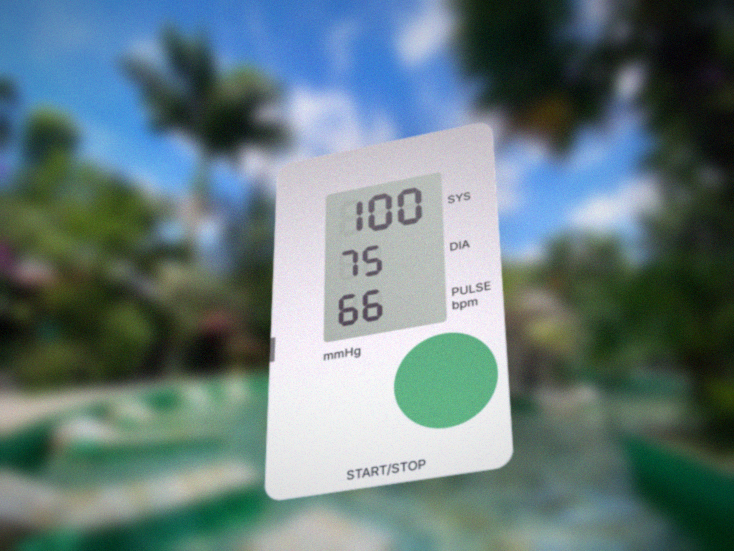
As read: 100 (mmHg)
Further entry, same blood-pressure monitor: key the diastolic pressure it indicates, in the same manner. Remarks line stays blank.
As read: 75 (mmHg)
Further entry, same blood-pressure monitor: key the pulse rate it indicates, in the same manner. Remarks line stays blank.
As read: 66 (bpm)
